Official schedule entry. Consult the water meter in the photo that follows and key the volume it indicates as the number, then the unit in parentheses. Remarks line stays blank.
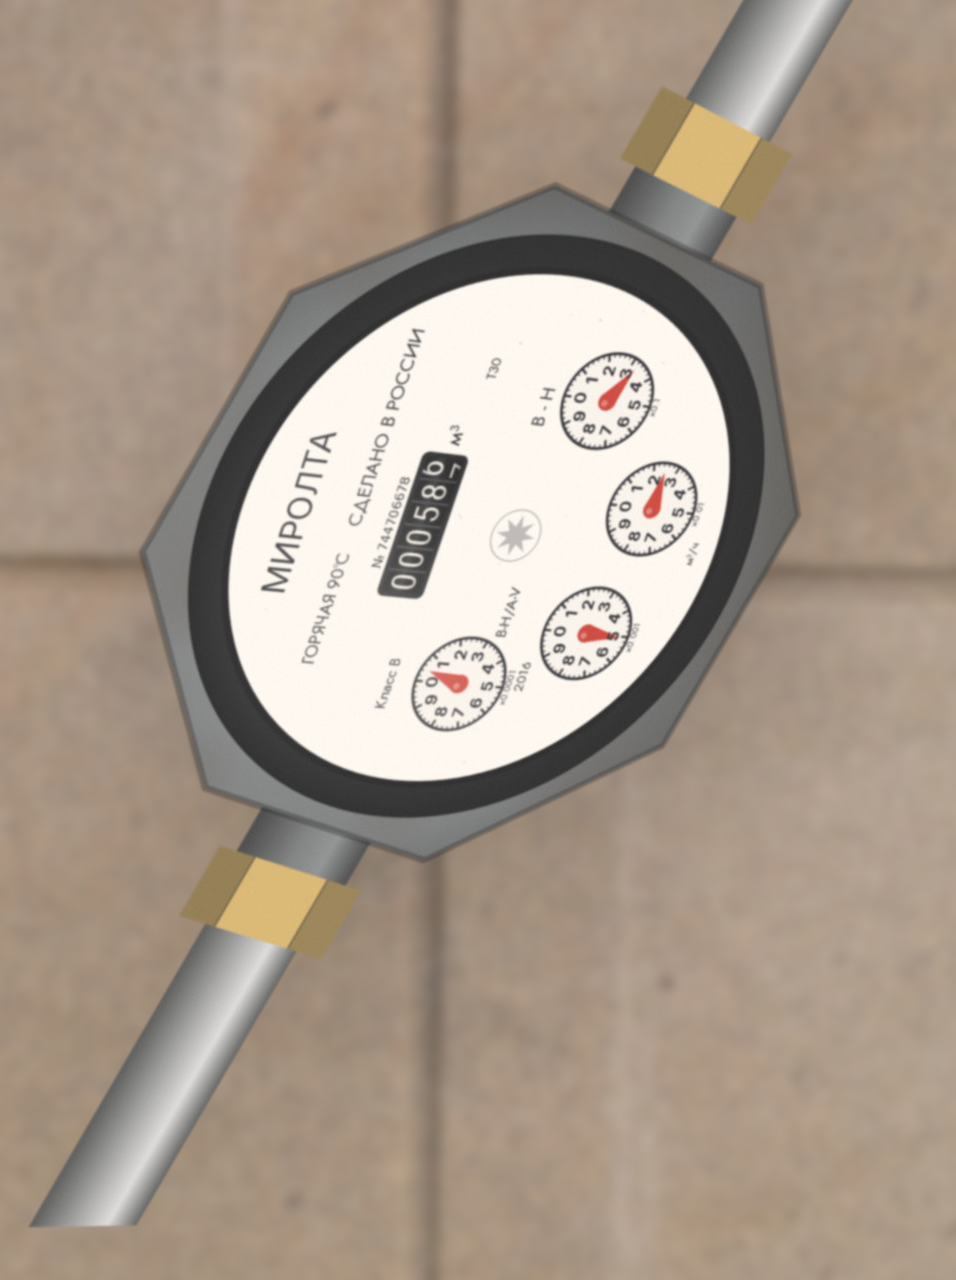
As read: 586.3250 (m³)
